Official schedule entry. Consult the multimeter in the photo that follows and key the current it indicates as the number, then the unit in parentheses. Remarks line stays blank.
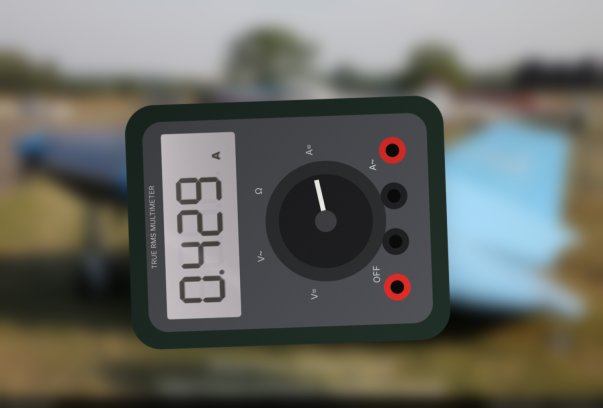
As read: 0.429 (A)
